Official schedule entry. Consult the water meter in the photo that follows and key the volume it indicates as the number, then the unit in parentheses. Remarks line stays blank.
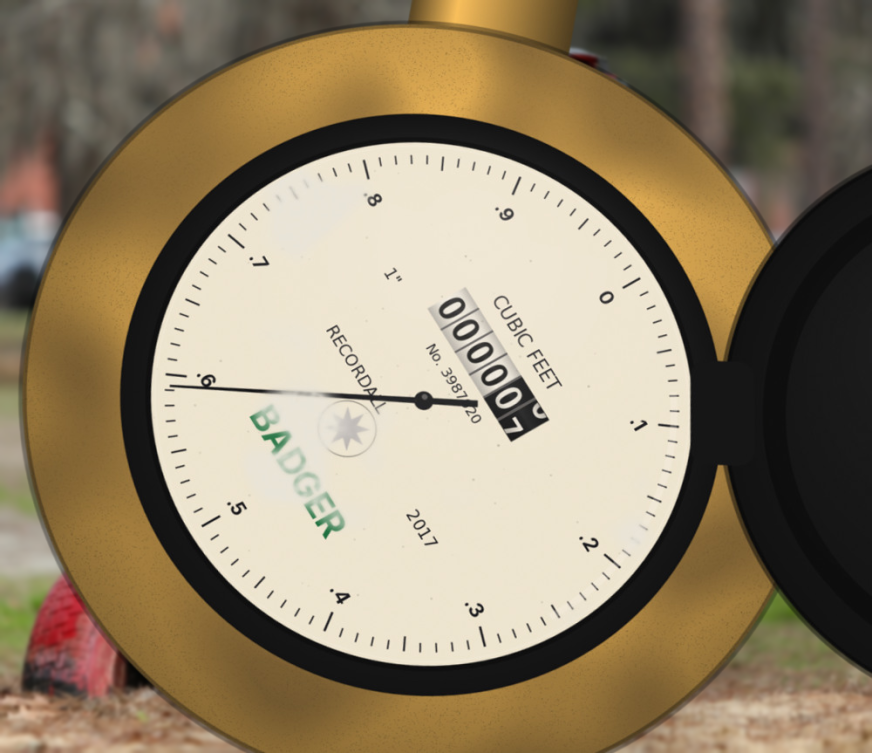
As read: 6.59 (ft³)
